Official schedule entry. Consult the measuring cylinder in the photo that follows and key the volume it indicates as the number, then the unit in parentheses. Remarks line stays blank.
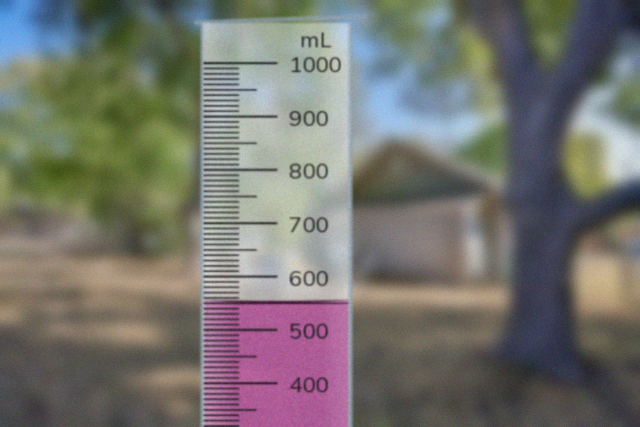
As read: 550 (mL)
